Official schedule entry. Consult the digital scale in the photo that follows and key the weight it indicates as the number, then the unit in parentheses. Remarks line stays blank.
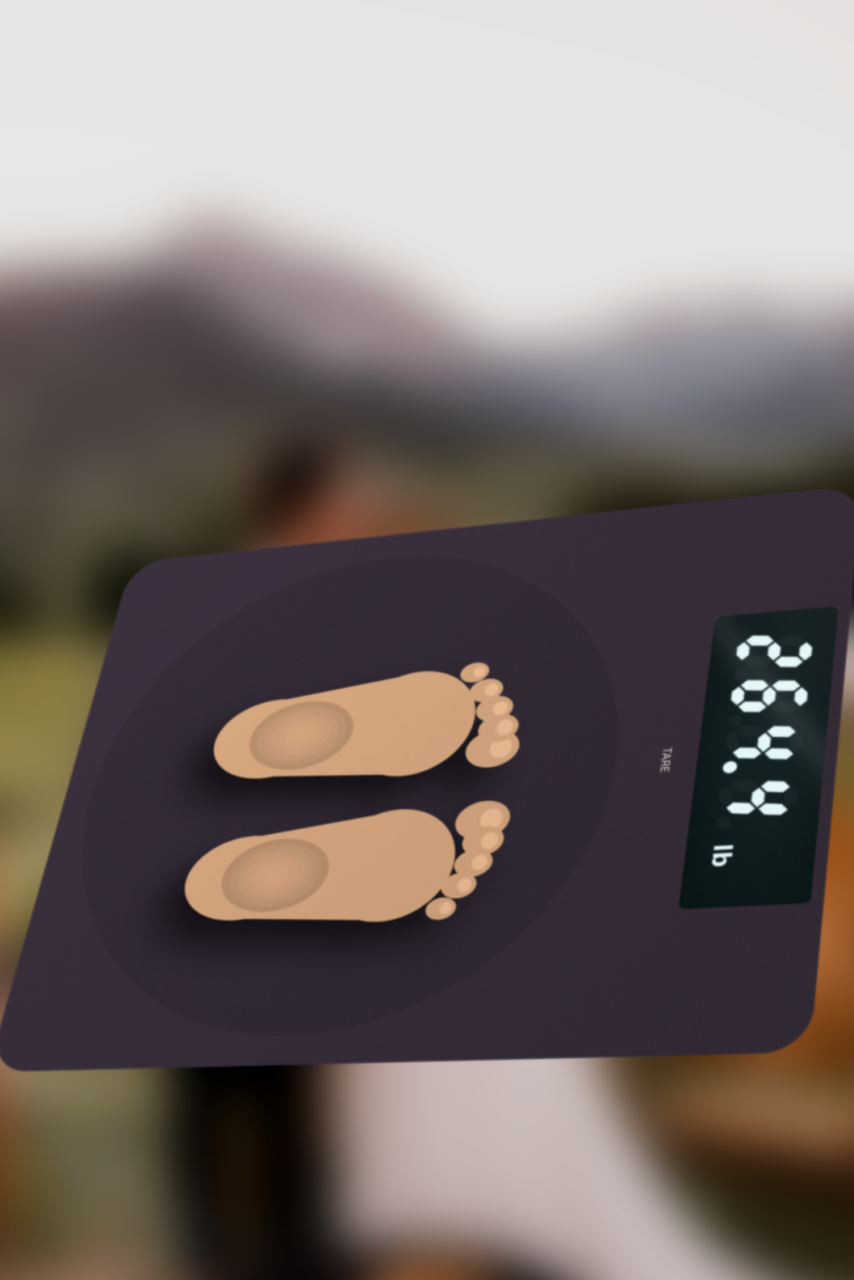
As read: 264.4 (lb)
